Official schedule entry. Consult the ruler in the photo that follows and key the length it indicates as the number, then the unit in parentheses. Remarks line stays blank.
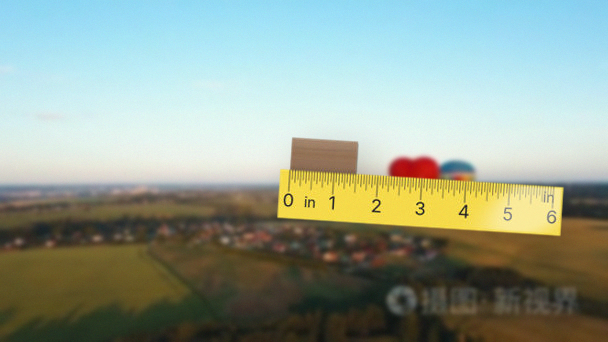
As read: 1.5 (in)
